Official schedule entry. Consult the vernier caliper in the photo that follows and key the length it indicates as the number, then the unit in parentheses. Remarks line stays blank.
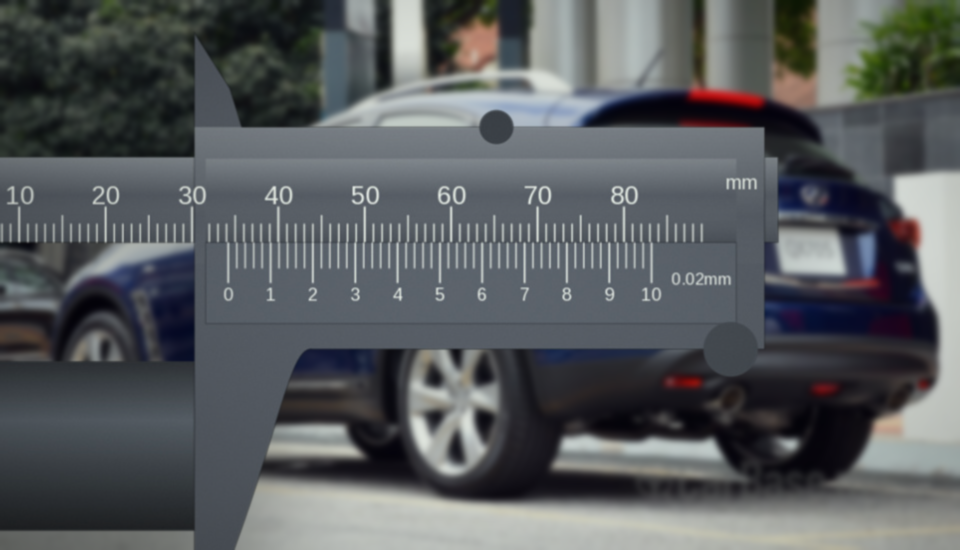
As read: 34.2 (mm)
